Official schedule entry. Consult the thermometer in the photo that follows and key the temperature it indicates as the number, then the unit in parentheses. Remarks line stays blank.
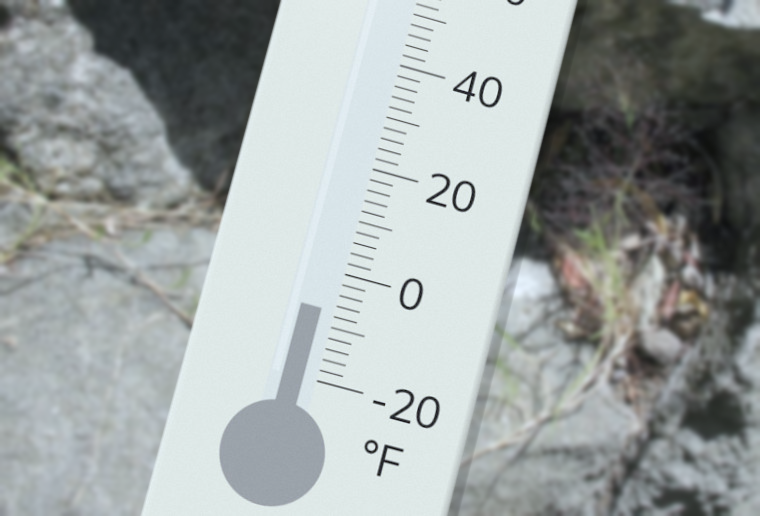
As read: -7 (°F)
